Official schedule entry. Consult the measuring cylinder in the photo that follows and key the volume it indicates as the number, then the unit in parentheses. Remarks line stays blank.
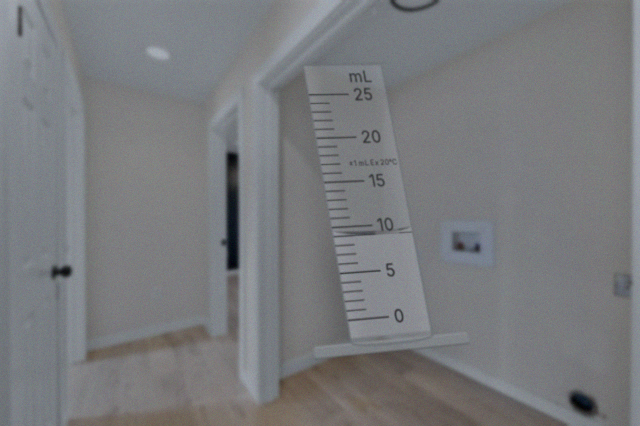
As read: 9 (mL)
